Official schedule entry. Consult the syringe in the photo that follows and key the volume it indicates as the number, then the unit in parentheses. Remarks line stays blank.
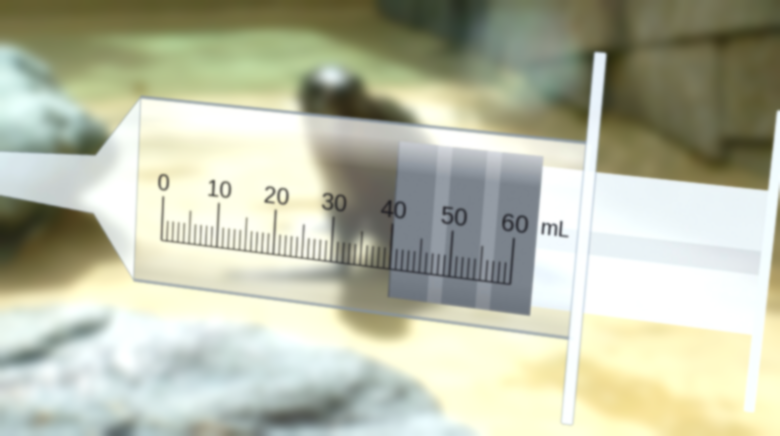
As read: 40 (mL)
